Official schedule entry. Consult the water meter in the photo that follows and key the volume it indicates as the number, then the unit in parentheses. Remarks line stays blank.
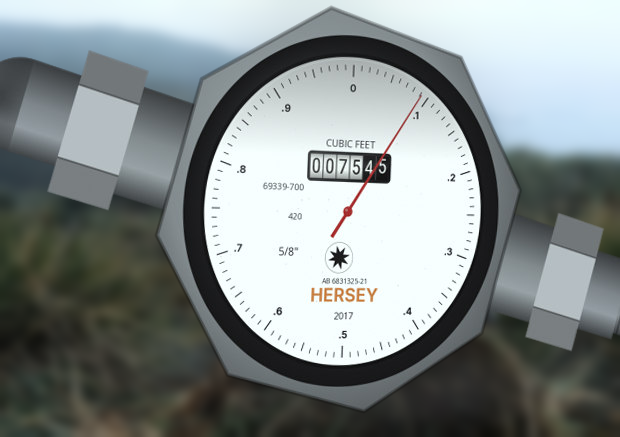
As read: 7545.09 (ft³)
